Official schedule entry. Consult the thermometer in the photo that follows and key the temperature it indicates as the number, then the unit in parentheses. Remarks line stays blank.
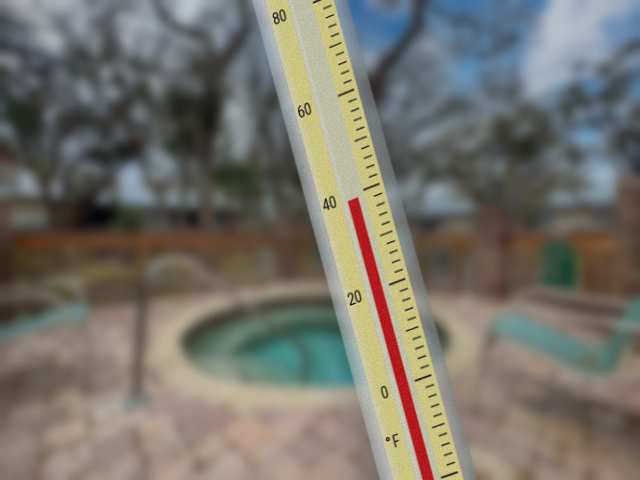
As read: 39 (°F)
